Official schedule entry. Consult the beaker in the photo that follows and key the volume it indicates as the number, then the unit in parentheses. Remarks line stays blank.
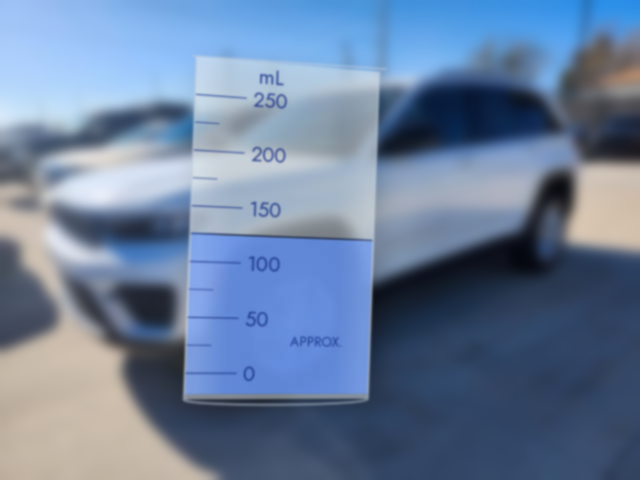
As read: 125 (mL)
